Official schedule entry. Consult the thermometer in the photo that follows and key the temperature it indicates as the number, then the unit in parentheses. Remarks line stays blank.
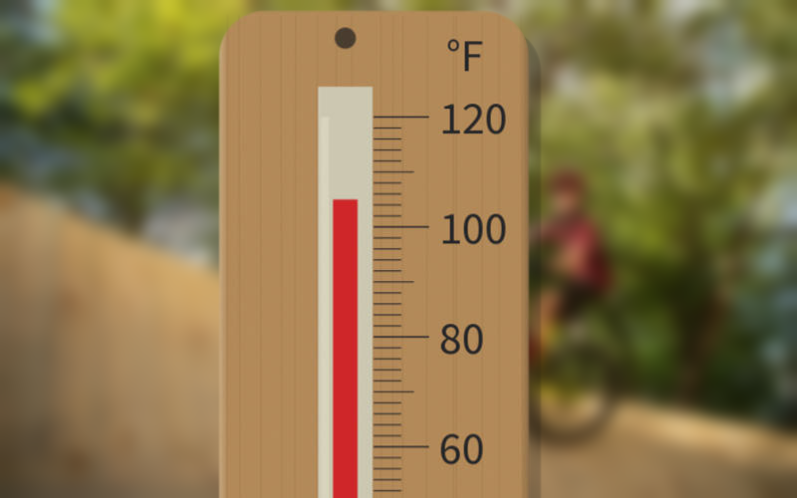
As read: 105 (°F)
